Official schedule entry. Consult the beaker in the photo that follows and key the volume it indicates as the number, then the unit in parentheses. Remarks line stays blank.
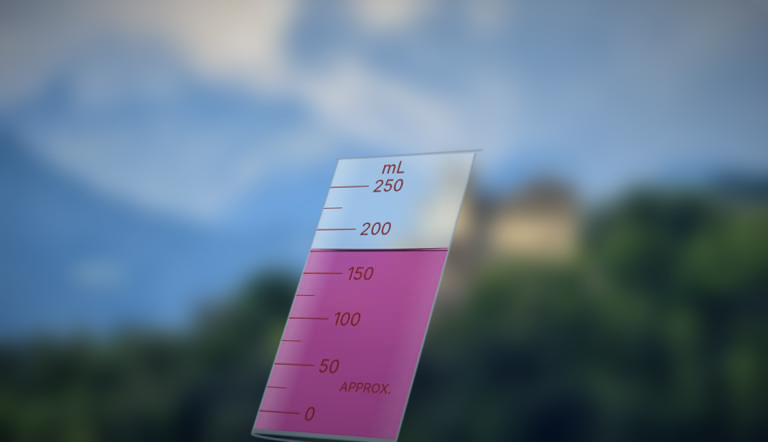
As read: 175 (mL)
